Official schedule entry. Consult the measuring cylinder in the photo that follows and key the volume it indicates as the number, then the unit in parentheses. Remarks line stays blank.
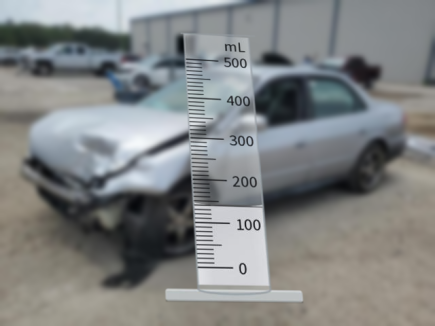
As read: 140 (mL)
